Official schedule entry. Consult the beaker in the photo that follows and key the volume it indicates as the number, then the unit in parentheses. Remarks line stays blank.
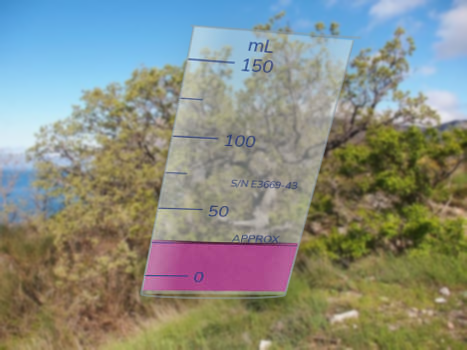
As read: 25 (mL)
